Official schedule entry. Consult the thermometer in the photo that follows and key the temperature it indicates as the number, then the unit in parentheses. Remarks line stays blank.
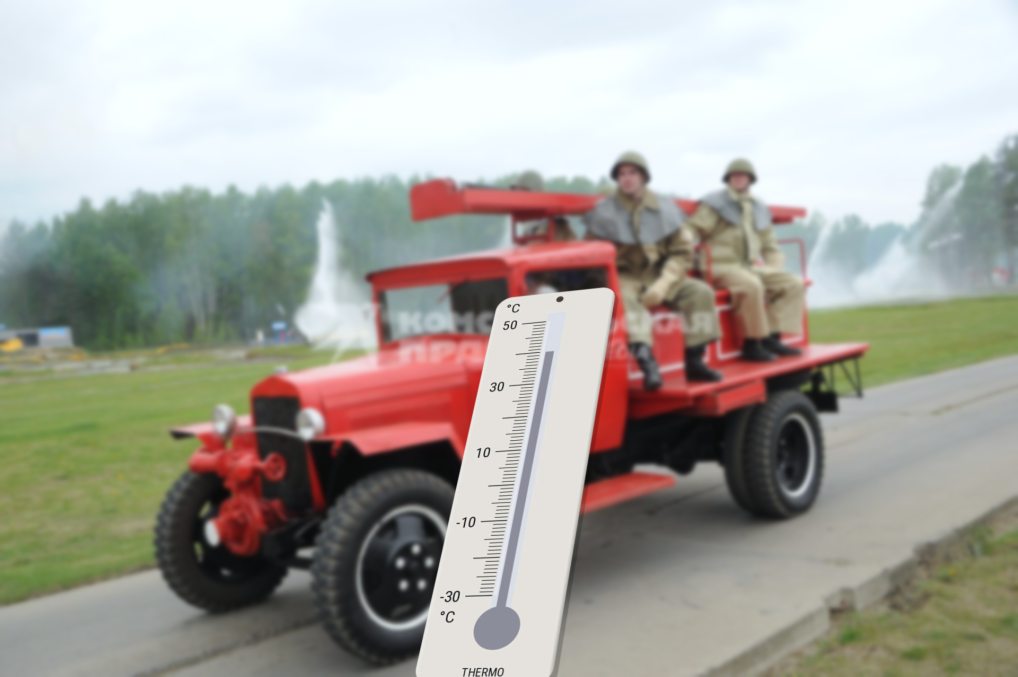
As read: 40 (°C)
